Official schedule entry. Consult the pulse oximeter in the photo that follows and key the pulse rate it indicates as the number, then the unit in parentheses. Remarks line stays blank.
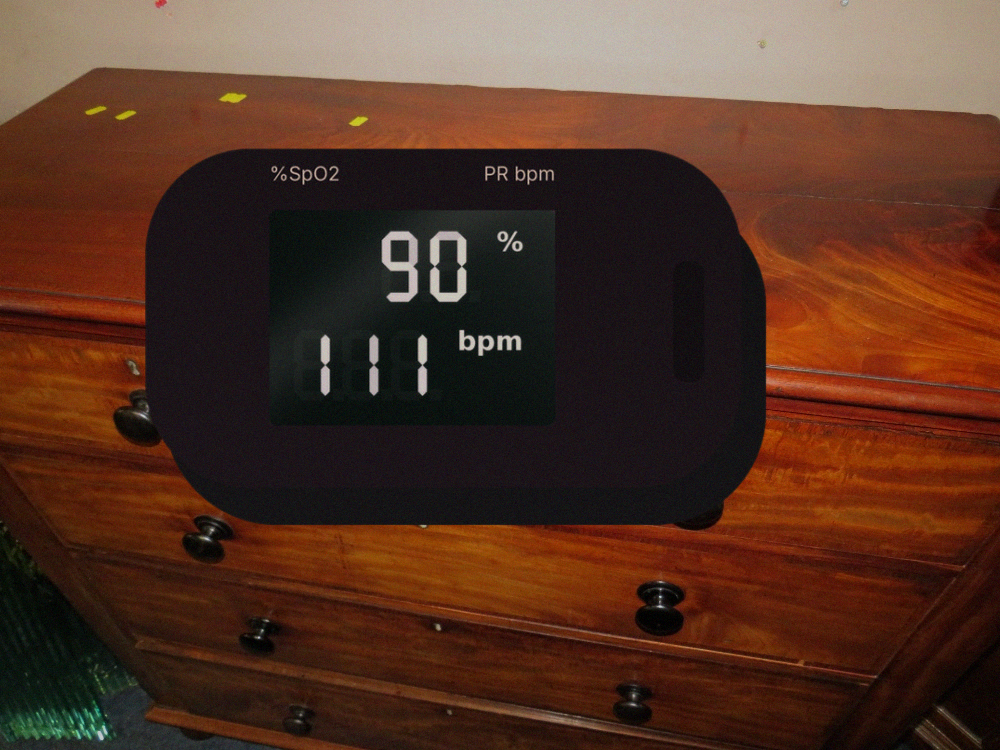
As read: 111 (bpm)
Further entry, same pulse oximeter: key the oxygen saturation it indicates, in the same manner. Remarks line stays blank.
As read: 90 (%)
